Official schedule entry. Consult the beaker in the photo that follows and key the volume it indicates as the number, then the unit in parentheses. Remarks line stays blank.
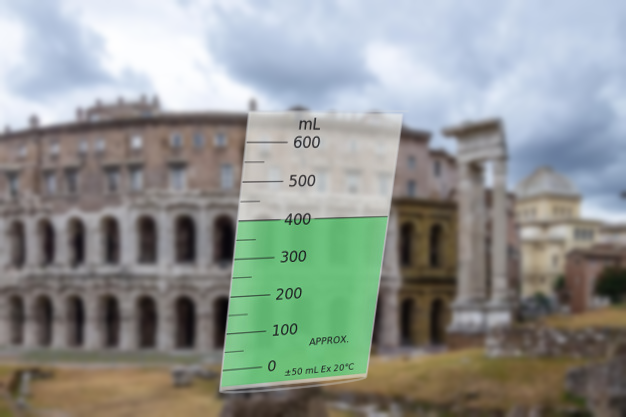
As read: 400 (mL)
